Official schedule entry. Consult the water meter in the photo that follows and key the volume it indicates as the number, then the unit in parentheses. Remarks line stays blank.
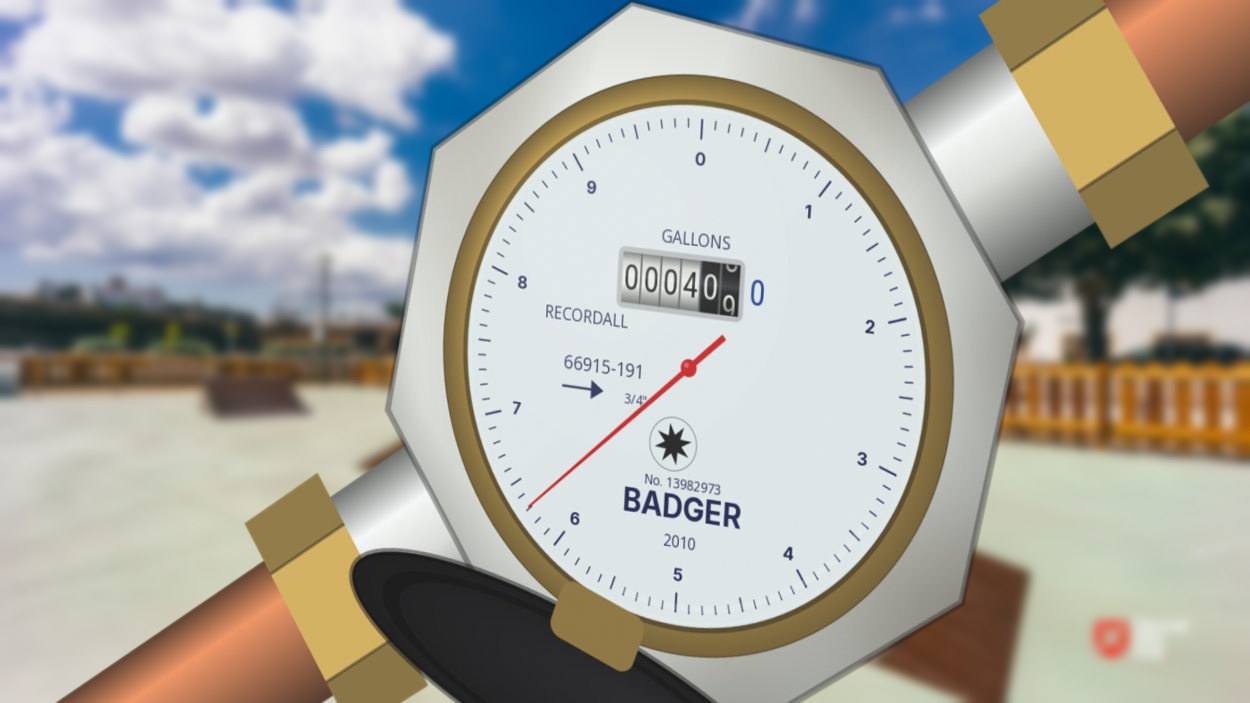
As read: 4086.3 (gal)
